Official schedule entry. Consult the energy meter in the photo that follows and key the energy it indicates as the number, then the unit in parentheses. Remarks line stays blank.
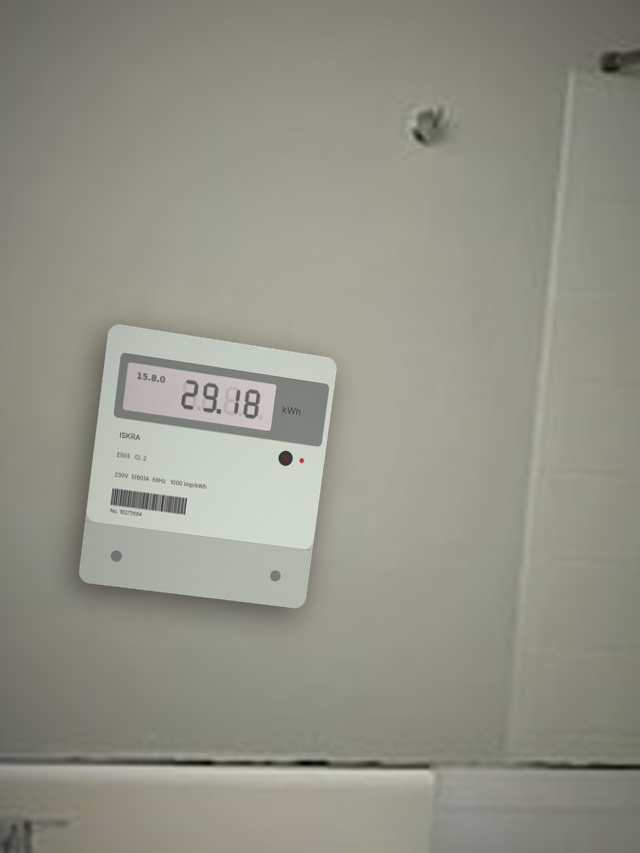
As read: 29.18 (kWh)
